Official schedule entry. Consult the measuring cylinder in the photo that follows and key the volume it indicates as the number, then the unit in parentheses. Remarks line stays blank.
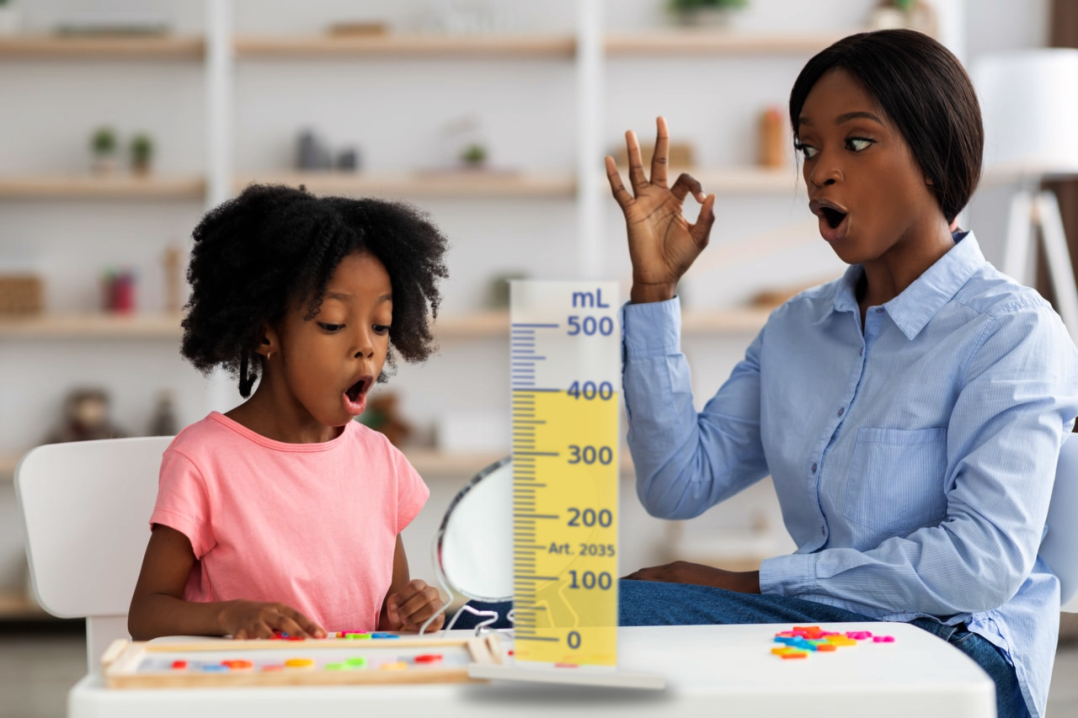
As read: 400 (mL)
